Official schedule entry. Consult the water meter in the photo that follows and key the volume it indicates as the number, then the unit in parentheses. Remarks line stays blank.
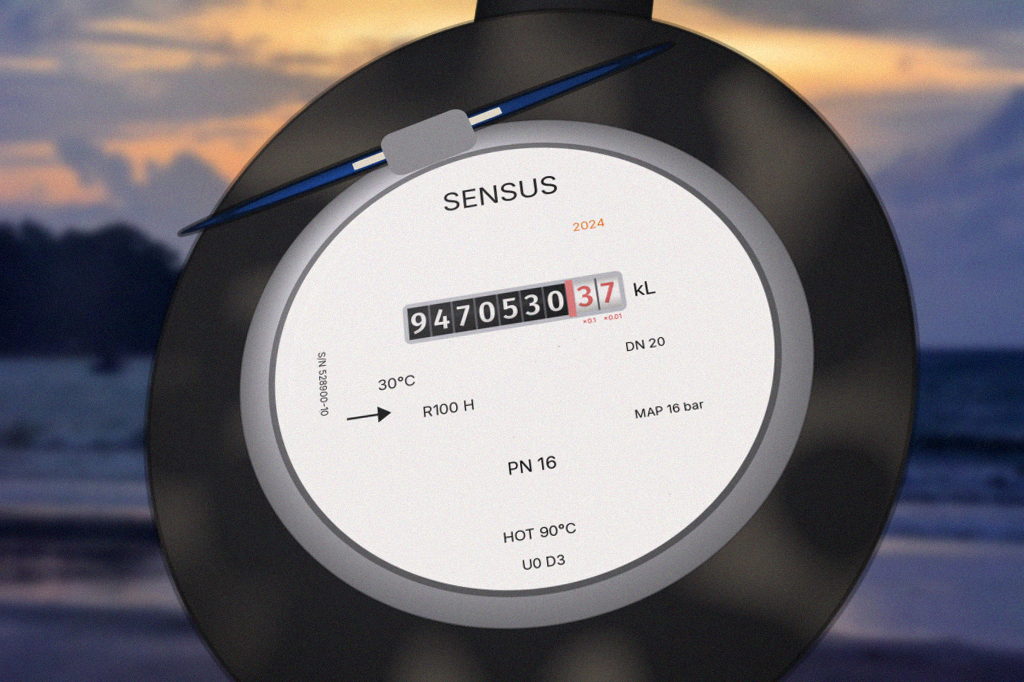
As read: 9470530.37 (kL)
